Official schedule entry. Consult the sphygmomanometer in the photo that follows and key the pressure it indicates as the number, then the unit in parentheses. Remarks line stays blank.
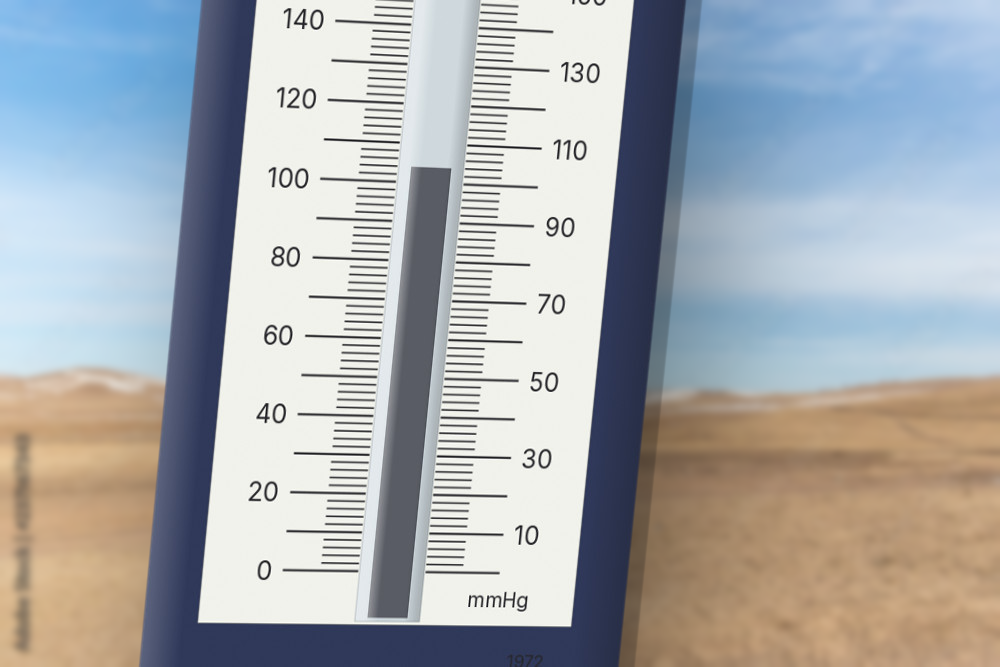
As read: 104 (mmHg)
